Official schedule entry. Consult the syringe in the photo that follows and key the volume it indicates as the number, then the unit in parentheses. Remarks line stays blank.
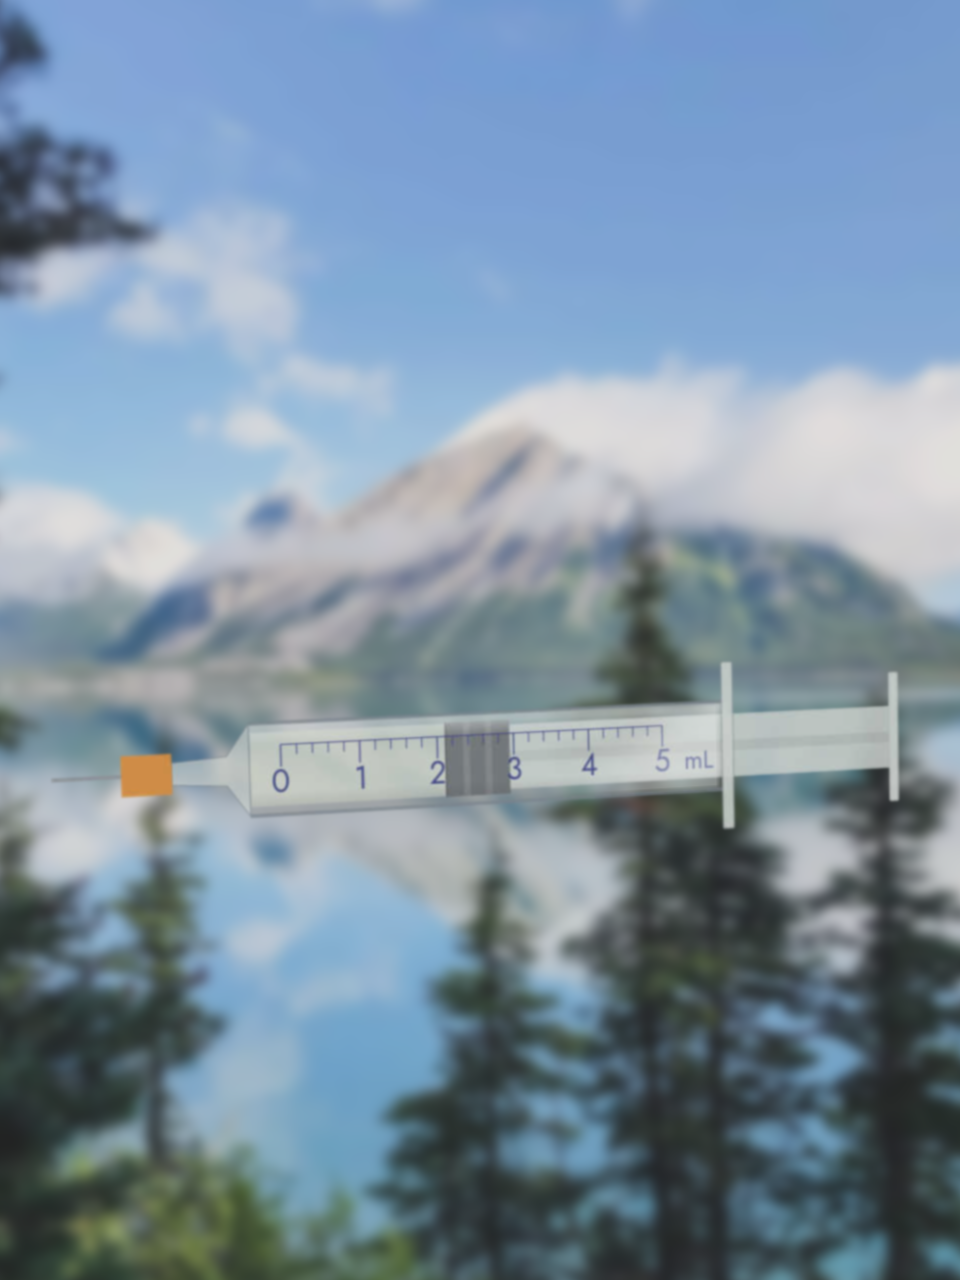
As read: 2.1 (mL)
